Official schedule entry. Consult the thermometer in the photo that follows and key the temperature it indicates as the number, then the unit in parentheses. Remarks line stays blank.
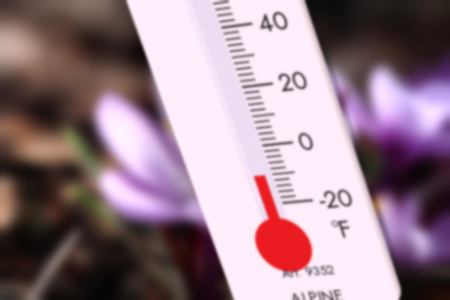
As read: -10 (°F)
